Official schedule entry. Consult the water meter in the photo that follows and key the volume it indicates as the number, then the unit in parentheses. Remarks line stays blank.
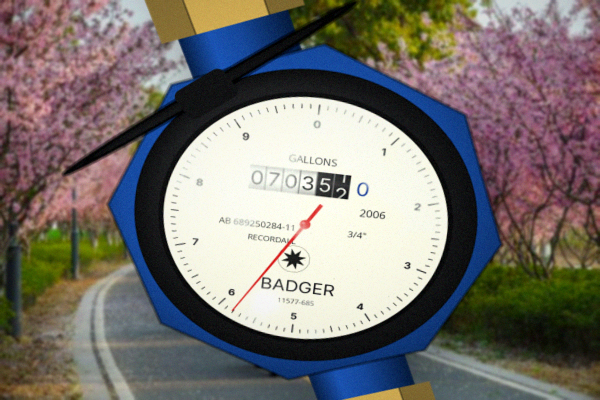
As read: 703515.8 (gal)
